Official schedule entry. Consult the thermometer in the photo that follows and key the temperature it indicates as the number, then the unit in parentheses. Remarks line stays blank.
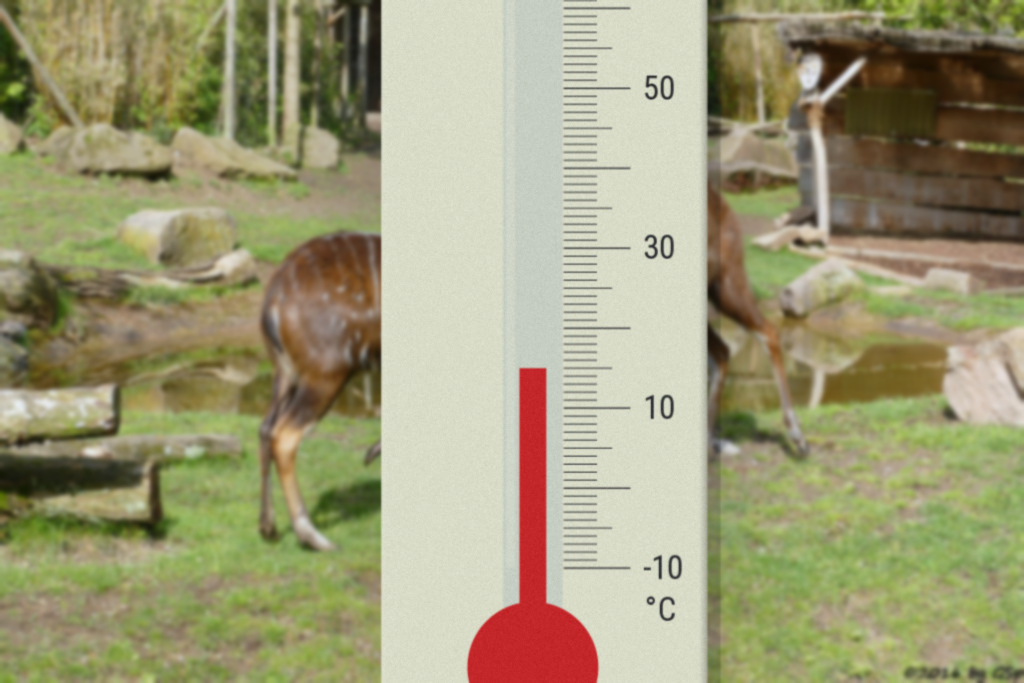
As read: 15 (°C)
